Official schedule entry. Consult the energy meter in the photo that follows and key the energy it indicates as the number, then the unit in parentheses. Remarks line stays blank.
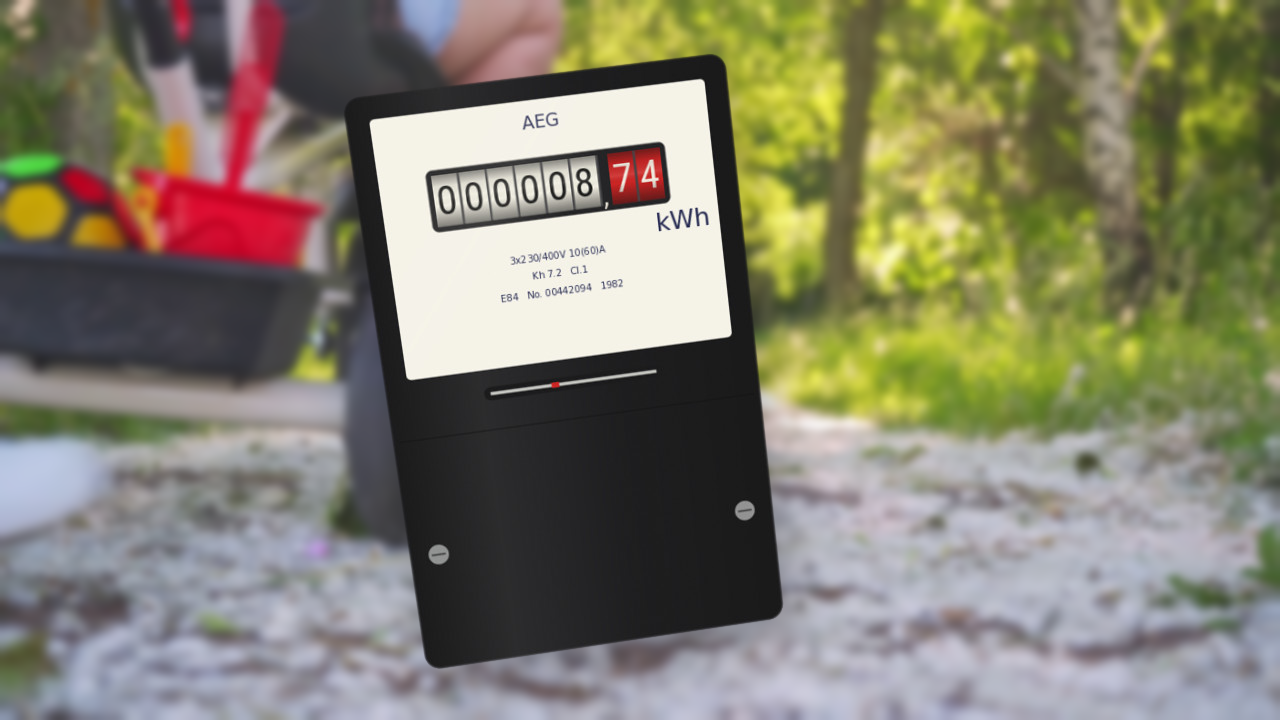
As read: 8.74 (kWh)
